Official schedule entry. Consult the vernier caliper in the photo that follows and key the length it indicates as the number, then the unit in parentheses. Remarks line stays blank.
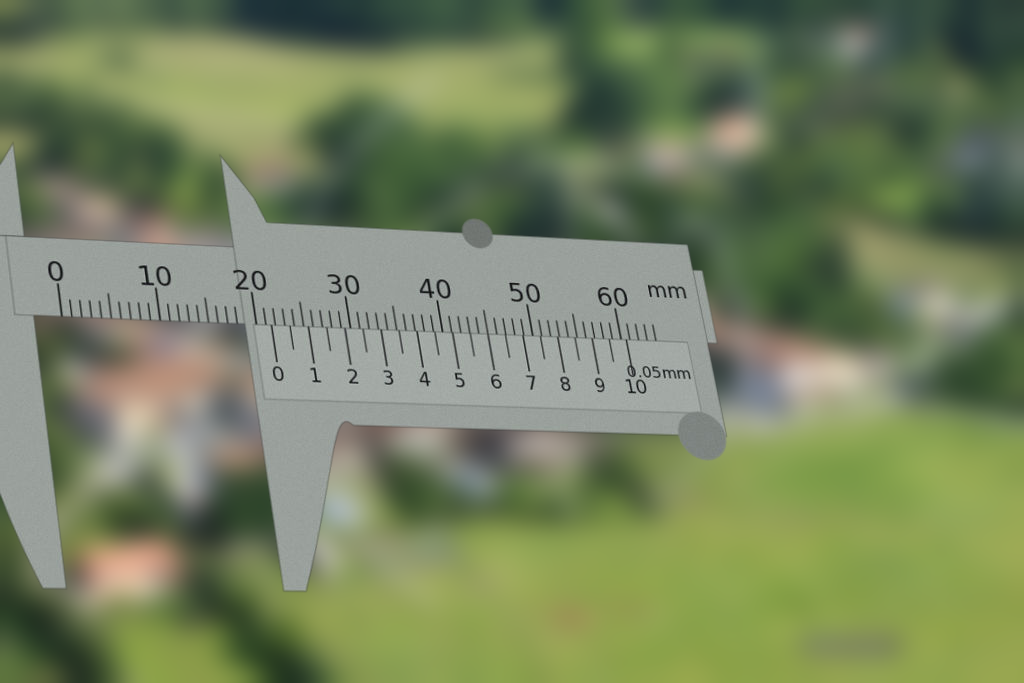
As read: 21.6 (mm)
